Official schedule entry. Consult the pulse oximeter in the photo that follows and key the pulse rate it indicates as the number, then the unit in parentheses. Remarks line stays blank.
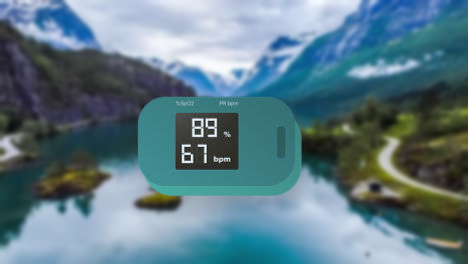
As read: 67 (bpm)
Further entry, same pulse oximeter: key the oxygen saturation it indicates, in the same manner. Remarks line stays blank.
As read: 89 (%)
